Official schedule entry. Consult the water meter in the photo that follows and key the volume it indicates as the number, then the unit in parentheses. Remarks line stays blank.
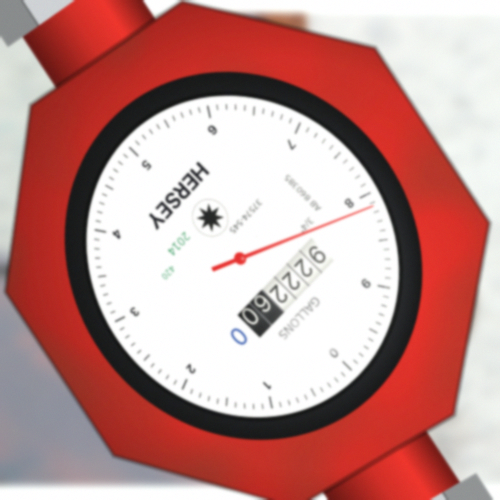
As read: 9222598.1 (gal)
